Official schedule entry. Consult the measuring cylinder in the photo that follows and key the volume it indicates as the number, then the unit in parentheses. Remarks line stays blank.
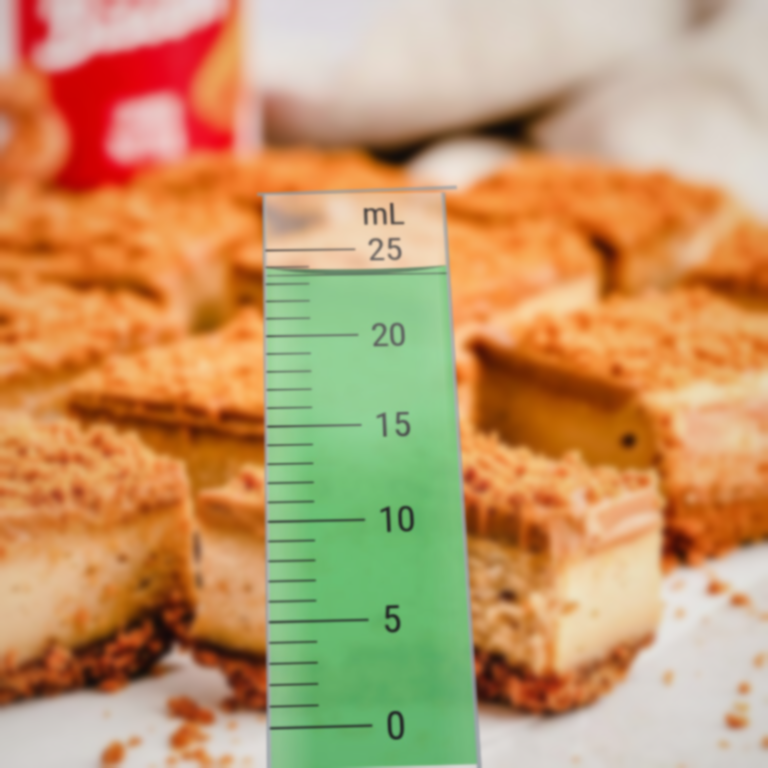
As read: 23.5 (mL)
